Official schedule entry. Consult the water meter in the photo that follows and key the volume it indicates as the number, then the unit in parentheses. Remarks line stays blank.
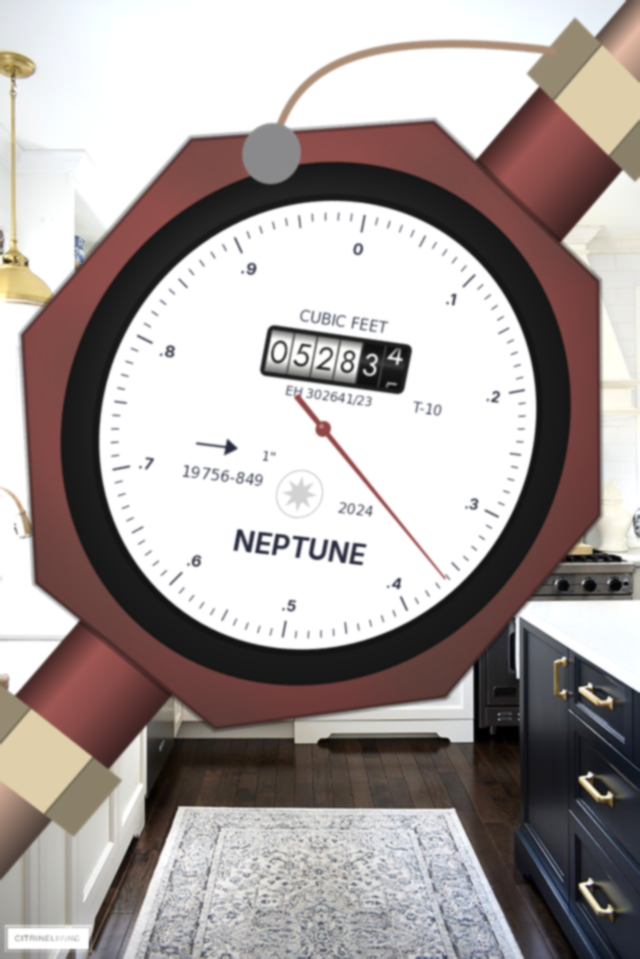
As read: 52834.36 (ft³)
